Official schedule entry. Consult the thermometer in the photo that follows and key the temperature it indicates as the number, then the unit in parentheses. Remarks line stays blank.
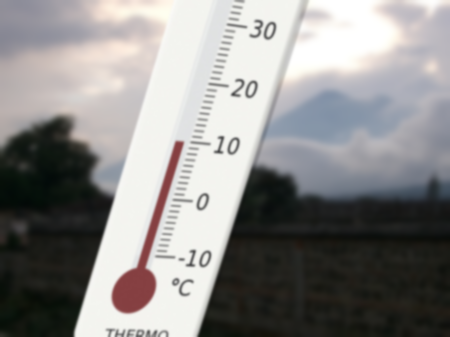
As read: 10 (°C)
